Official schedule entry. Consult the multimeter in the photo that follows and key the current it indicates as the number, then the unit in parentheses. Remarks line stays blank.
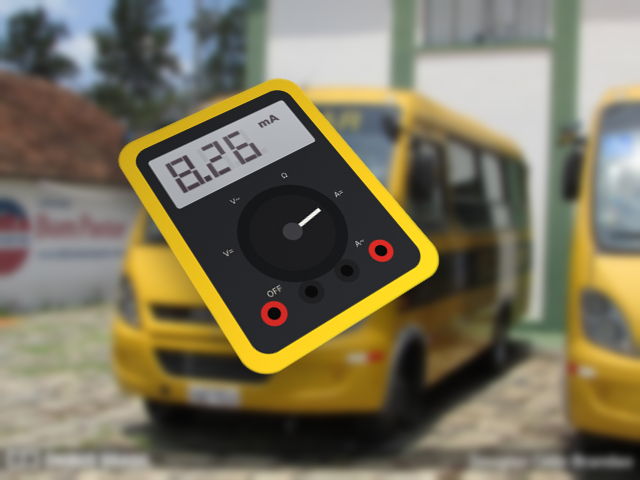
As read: 8.26 (mA)
